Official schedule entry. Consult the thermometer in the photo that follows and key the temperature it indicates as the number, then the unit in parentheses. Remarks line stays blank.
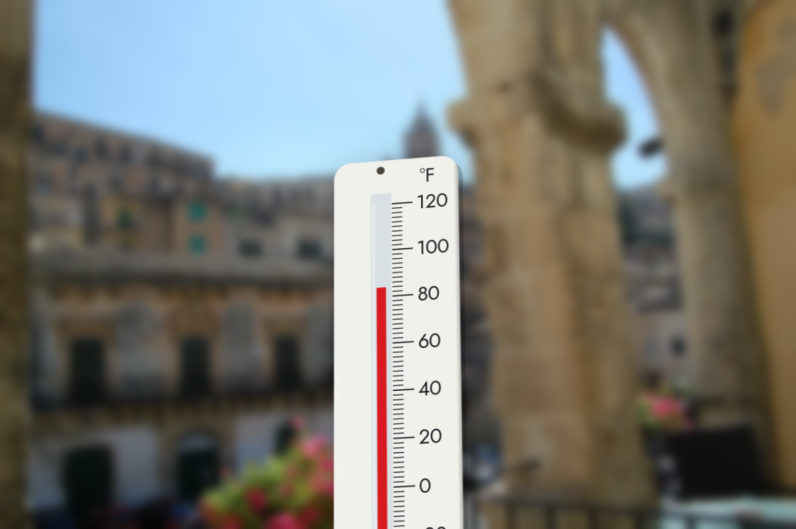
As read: 84 (°F)
